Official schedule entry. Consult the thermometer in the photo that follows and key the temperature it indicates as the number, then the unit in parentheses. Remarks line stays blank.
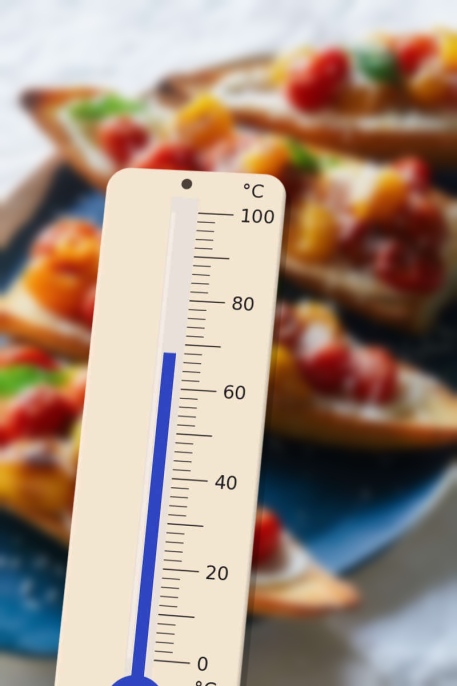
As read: 68 (°C)
